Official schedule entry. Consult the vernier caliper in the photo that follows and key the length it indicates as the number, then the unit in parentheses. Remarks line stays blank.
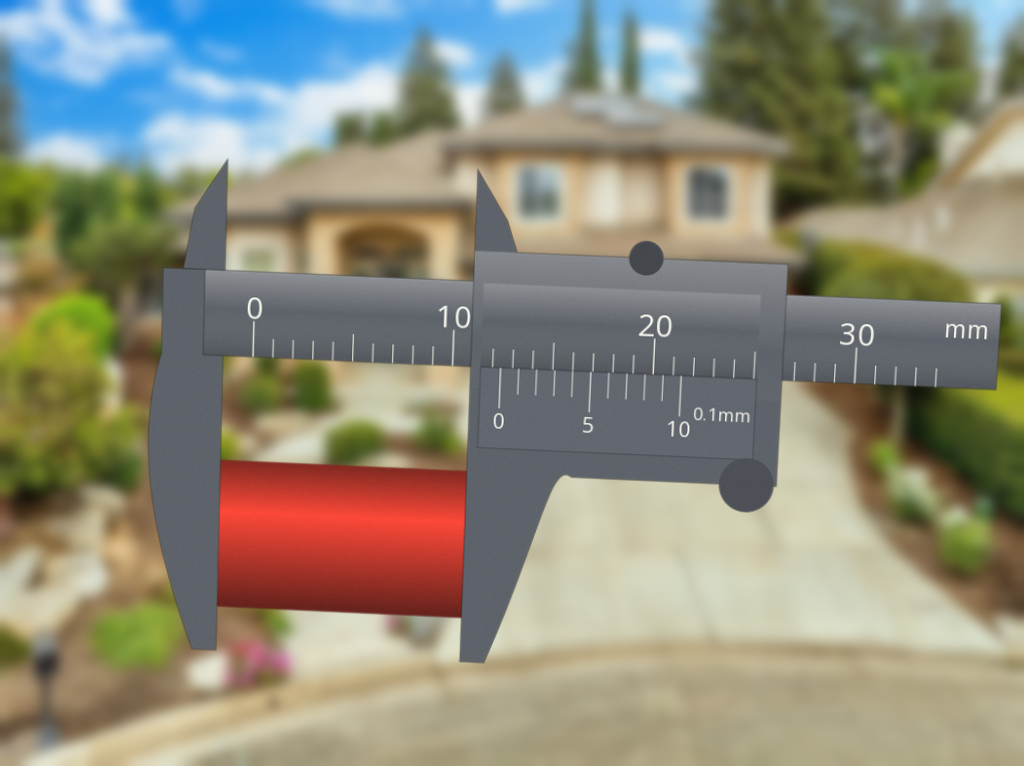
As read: 12.4 (mm)
